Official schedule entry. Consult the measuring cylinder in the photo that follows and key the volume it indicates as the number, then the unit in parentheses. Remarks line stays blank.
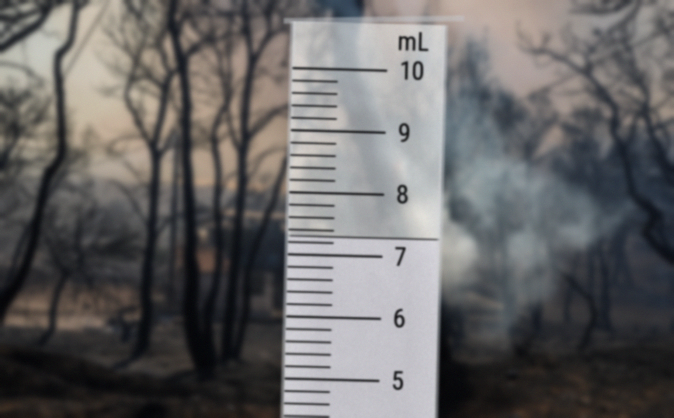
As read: 7.3 (mL)
